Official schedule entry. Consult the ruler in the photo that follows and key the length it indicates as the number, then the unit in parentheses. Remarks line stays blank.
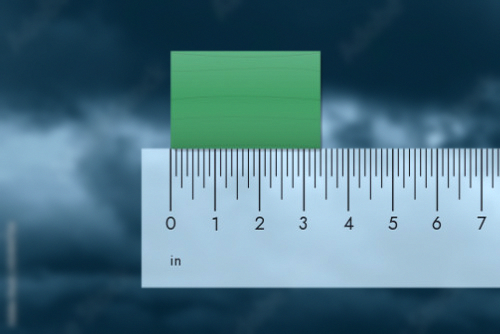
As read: 3.375 (in)
